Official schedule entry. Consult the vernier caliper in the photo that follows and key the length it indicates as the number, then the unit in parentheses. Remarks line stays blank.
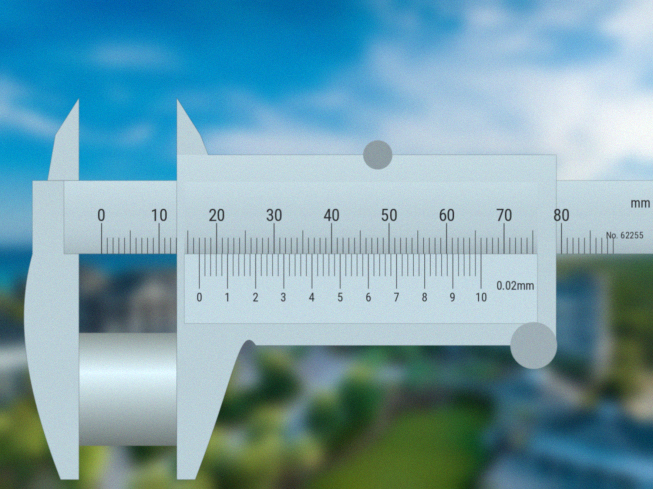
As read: 17.0 (mm)
